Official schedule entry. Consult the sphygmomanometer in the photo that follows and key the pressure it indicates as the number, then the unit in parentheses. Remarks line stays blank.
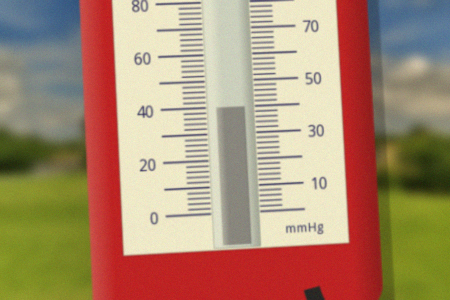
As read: 40 (mmHg)
